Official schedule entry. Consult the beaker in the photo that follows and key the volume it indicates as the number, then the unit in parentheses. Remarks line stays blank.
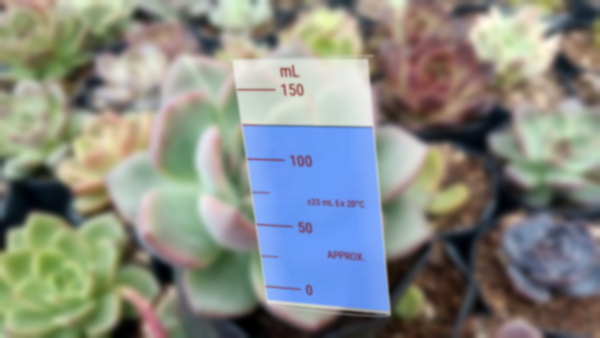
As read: 125 (mL)
